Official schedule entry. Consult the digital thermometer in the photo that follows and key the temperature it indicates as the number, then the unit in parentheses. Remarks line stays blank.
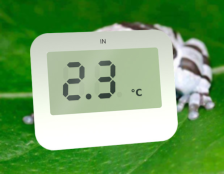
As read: 2.3 (°C)
